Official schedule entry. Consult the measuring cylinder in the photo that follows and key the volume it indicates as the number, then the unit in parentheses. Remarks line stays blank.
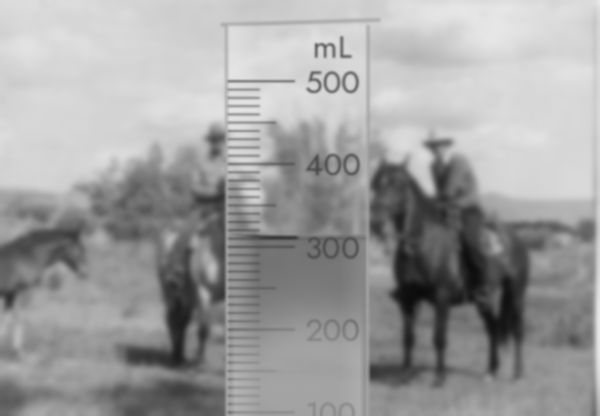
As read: 310 (mL)
